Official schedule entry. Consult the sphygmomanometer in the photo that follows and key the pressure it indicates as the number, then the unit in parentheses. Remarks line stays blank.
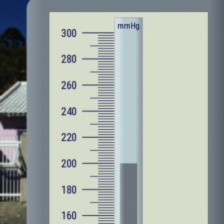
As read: 200 (mmHg)
